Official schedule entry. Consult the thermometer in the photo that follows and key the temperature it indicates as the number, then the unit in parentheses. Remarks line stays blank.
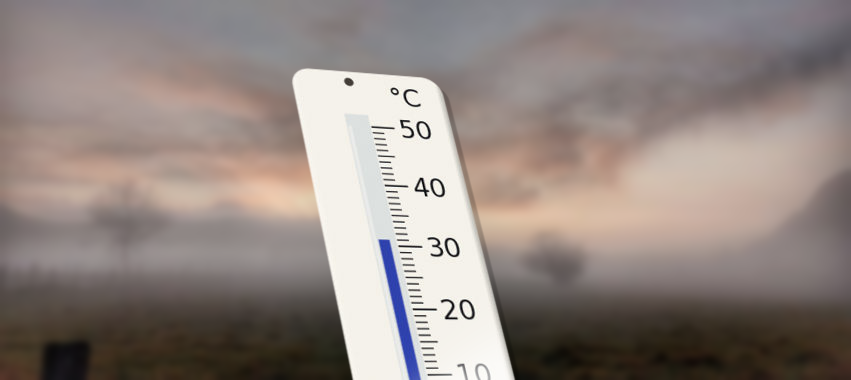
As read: 31 (°C)
